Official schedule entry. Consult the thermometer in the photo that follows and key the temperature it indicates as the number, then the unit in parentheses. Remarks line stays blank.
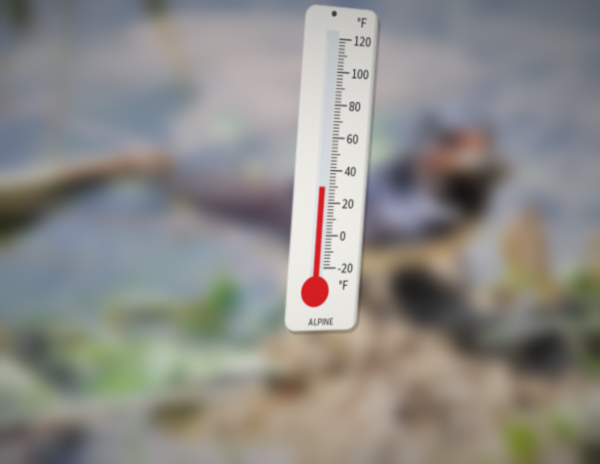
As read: 30 (°F)
